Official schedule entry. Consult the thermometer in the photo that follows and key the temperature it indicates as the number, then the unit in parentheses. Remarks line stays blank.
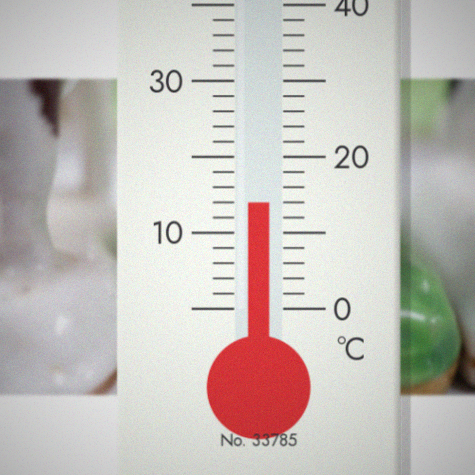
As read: 14 (°C)
